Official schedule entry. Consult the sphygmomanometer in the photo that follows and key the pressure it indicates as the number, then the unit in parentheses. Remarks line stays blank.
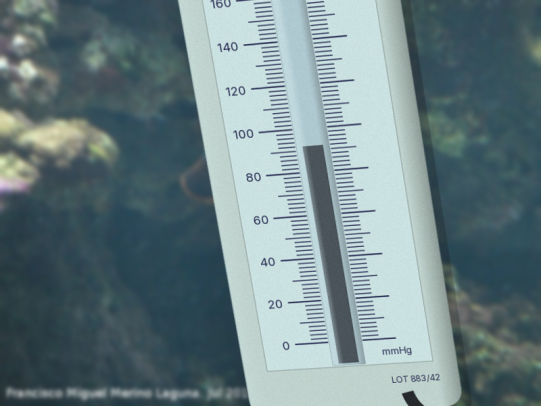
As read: 92 (mmHg)
